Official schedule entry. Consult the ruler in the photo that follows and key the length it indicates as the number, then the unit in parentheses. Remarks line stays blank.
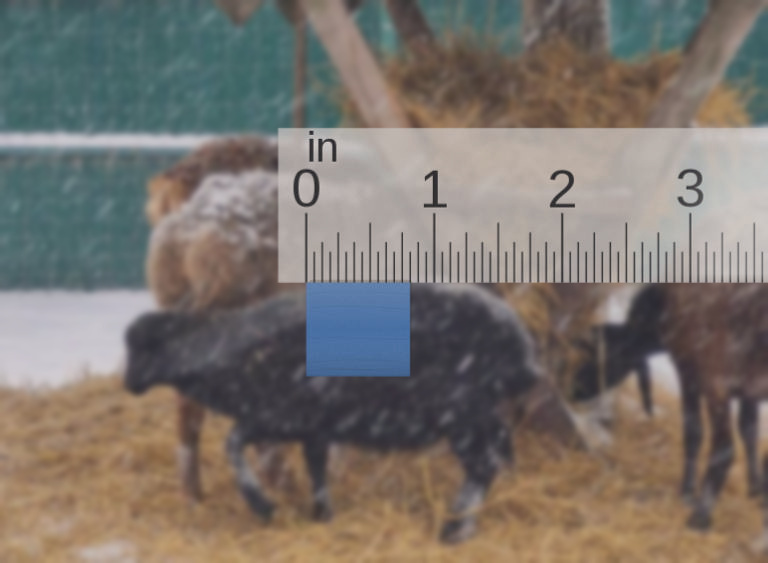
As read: 0.8125 (in)
